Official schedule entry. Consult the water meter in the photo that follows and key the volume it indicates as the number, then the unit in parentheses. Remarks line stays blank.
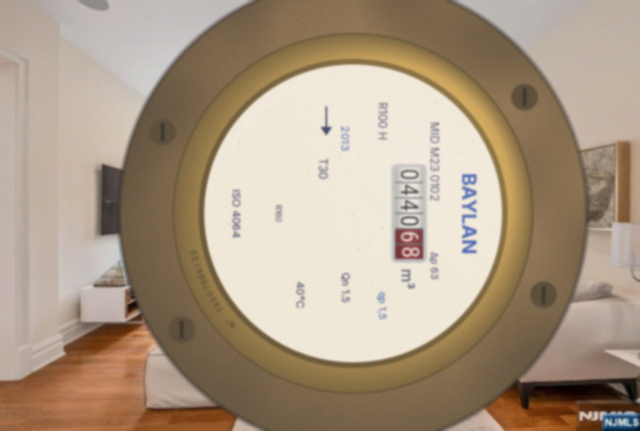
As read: 440.68 (m³)
